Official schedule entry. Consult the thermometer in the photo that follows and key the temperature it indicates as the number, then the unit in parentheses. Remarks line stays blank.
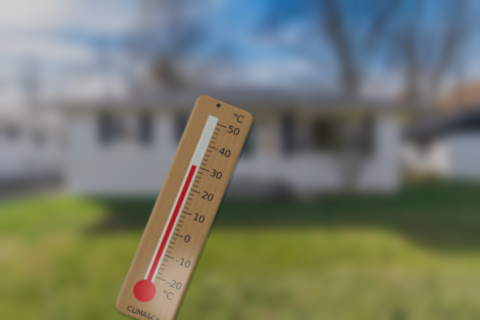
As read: 30 (°C)
